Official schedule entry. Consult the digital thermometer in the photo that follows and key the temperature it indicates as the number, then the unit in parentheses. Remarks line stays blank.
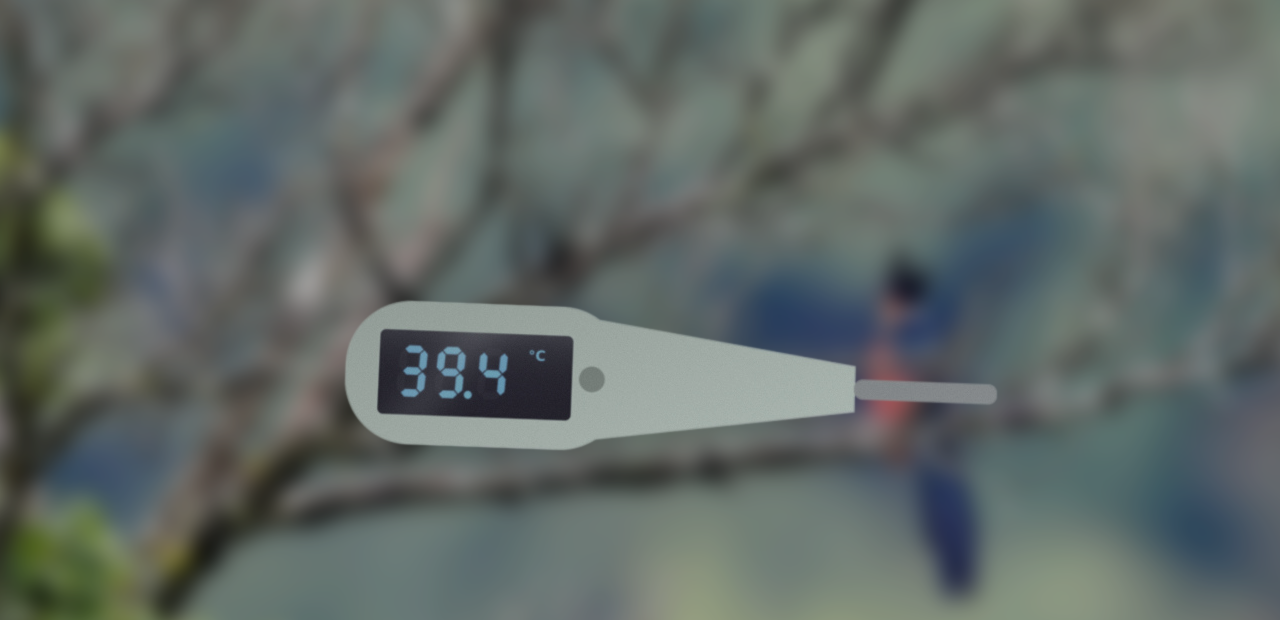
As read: 39.4 (°C)
